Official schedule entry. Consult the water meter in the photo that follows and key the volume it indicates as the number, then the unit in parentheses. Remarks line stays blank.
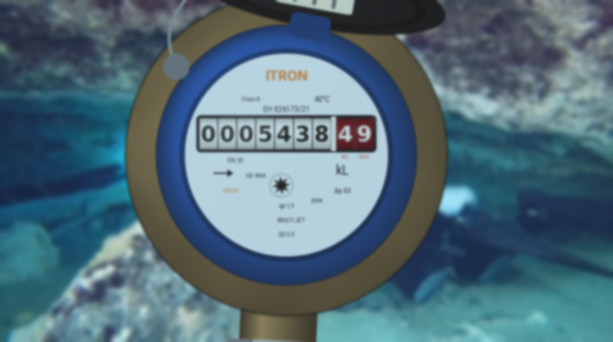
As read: 5438.49 (kL)
